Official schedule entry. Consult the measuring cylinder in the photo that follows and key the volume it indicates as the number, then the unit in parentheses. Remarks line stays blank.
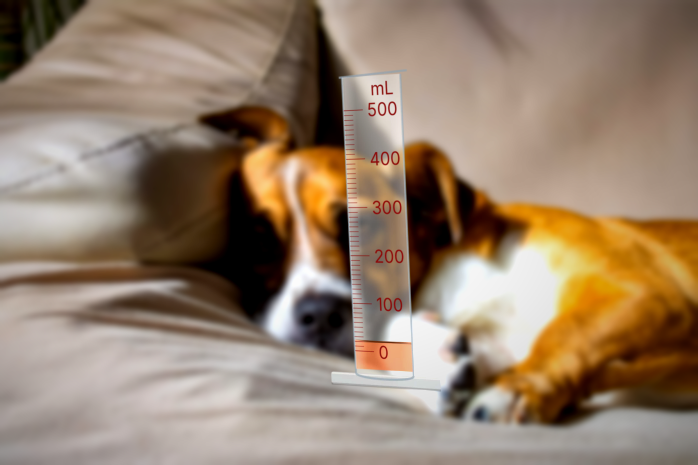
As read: 20 (mL)
